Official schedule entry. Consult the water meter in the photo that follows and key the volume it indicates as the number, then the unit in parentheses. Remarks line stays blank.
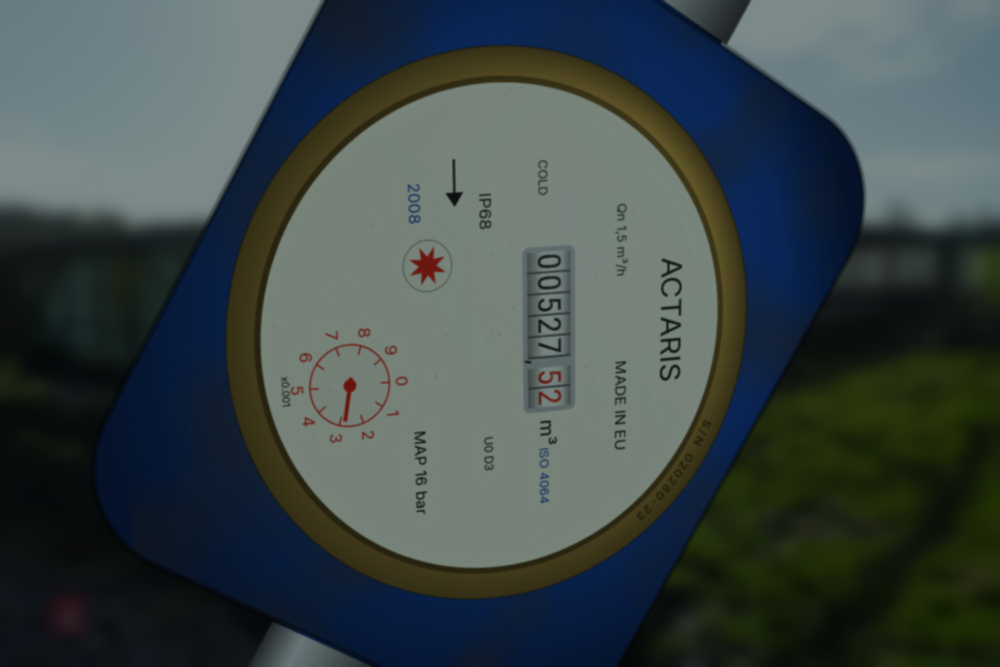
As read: 527.522 (m³)
